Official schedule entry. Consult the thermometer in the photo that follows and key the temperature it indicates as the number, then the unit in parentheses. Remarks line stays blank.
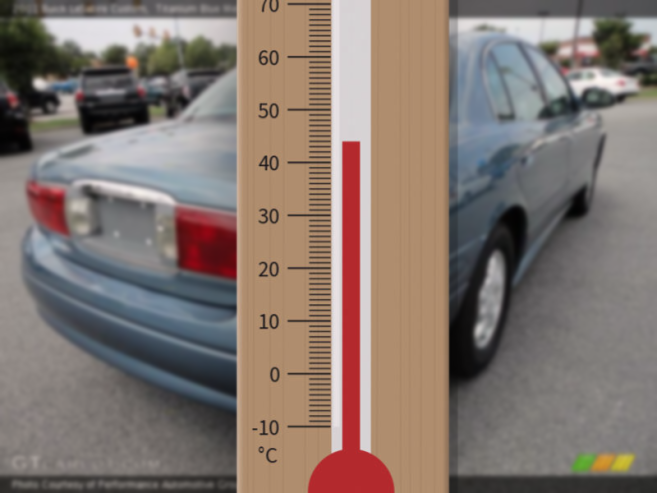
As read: 44 (°C)
